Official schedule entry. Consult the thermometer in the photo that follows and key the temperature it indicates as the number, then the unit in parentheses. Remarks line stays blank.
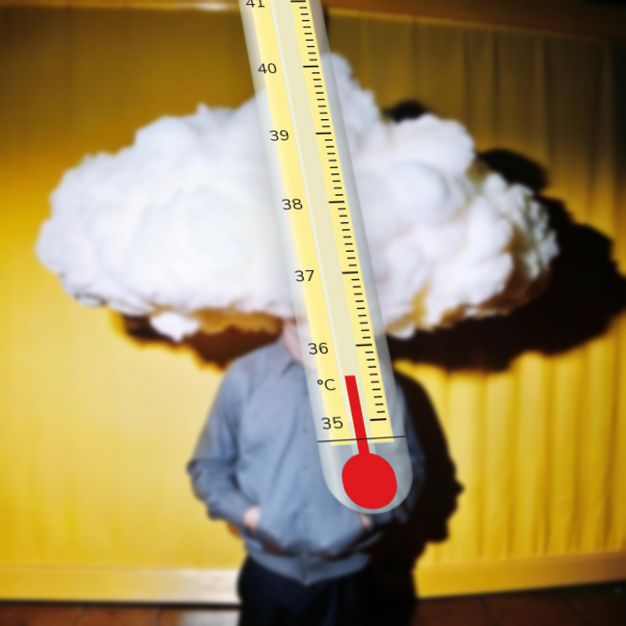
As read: 35.6 (°C)
